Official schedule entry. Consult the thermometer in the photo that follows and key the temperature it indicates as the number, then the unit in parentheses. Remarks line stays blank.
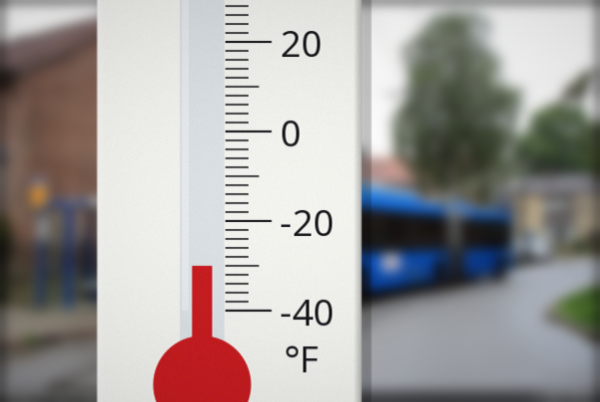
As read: -30 (°F)
